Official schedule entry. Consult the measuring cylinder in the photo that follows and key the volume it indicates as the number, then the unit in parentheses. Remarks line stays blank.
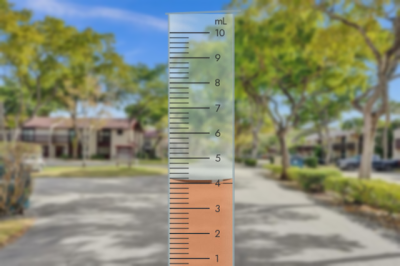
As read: 4 (mL)
